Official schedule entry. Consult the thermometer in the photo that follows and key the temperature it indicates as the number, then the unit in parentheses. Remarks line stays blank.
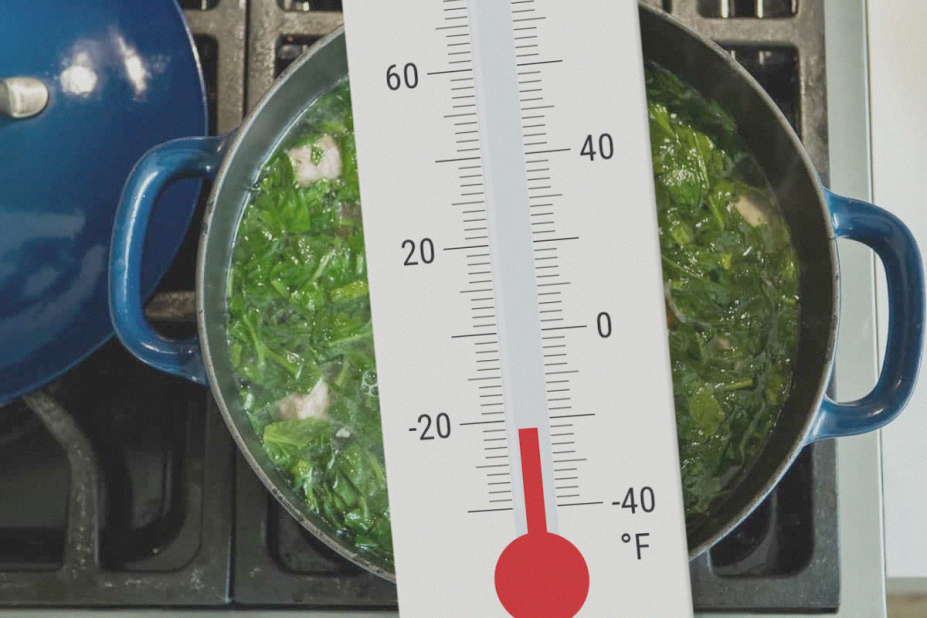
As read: -22 (°F)
